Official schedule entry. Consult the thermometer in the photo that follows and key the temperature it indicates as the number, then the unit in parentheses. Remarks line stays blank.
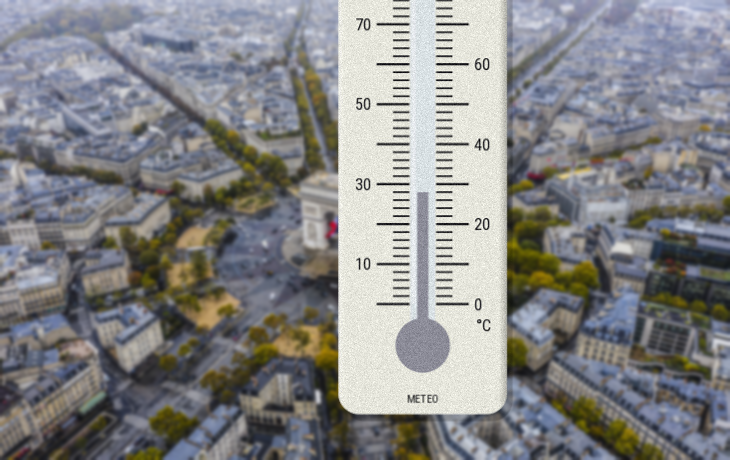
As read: 28 (°C)
